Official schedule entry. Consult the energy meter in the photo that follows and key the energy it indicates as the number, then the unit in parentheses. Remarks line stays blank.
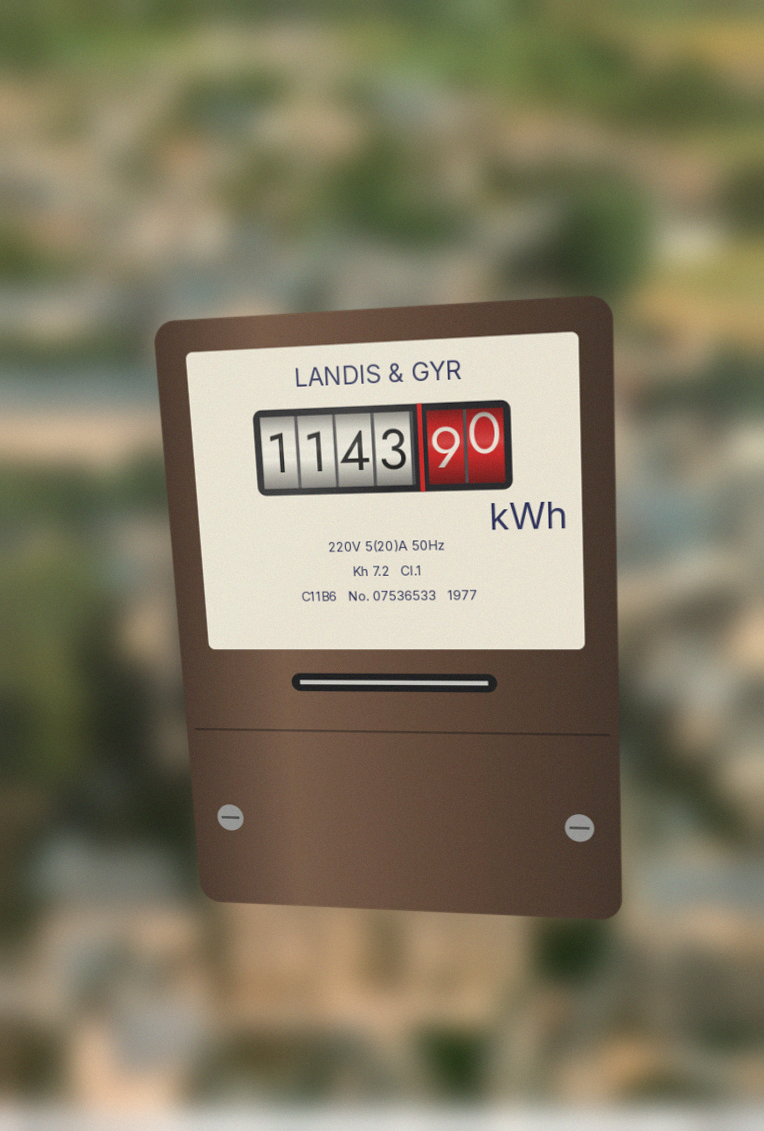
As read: 1143.90 (kWh)
